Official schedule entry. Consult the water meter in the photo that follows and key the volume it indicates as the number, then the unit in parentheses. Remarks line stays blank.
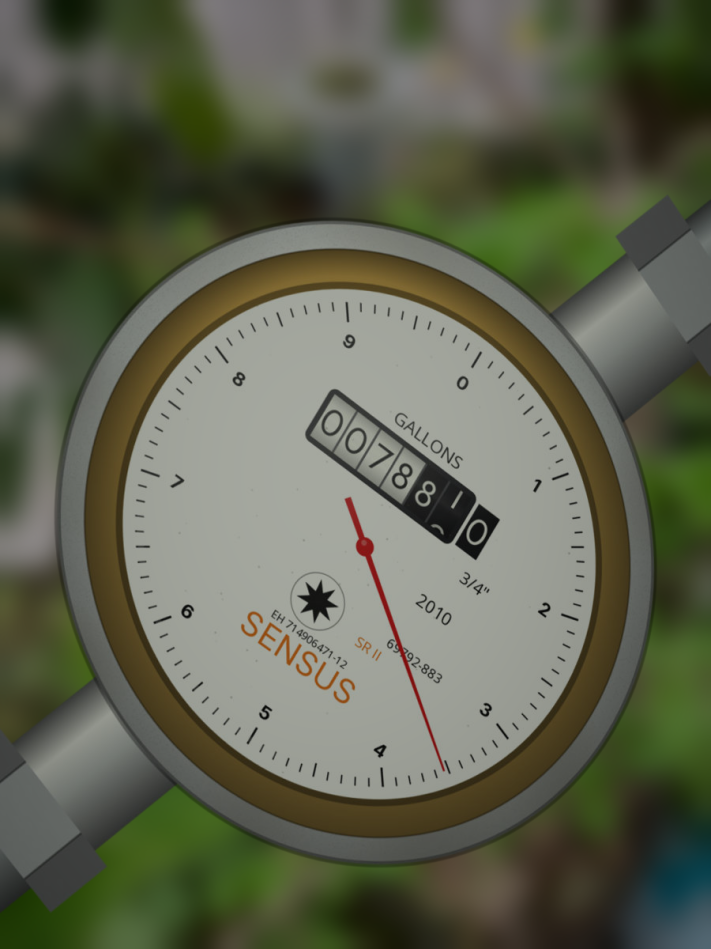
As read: 78813.5 (gal)
